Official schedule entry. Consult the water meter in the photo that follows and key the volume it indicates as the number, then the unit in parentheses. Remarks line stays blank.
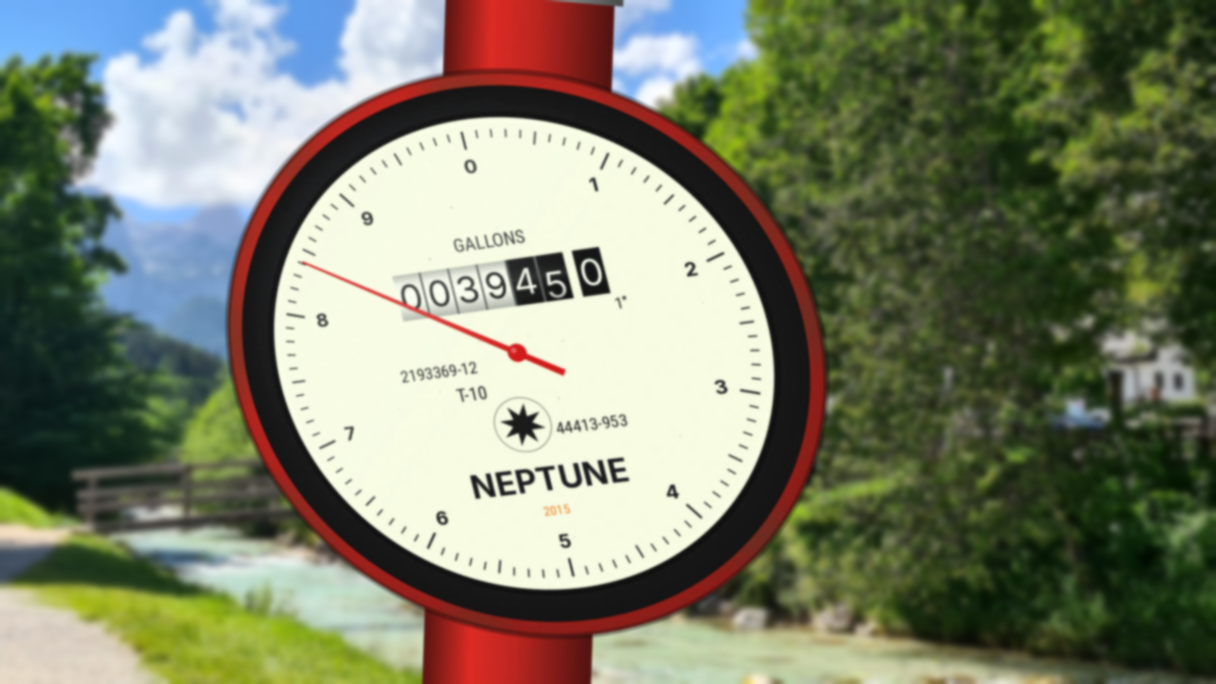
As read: 39448.4 (gal)
